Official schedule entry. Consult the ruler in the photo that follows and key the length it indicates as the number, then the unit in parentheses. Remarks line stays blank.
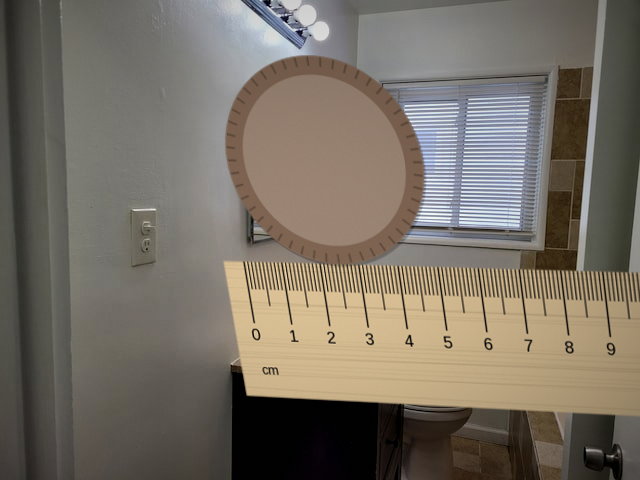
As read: 5 (cm)
